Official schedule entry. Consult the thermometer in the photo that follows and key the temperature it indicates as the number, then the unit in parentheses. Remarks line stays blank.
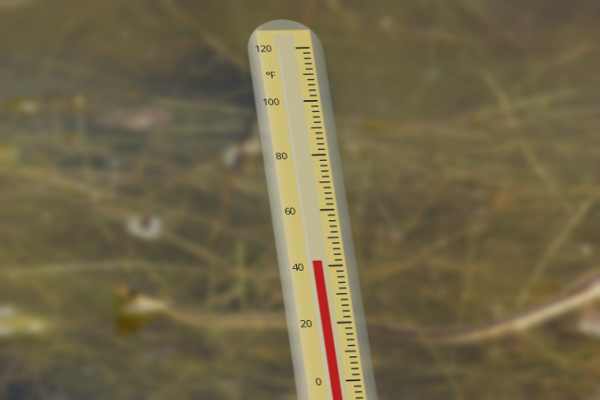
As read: 42 (°F)
